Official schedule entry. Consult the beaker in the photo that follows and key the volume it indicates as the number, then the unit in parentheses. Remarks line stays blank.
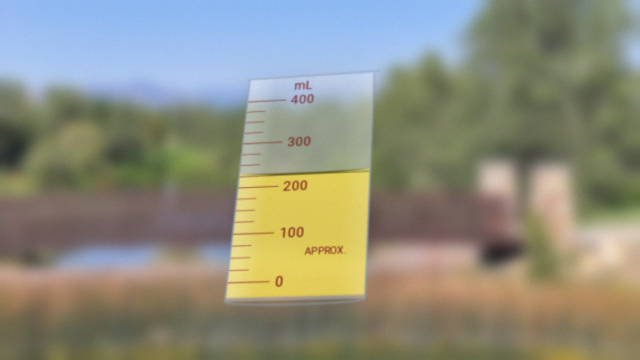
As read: 225 (mL)
